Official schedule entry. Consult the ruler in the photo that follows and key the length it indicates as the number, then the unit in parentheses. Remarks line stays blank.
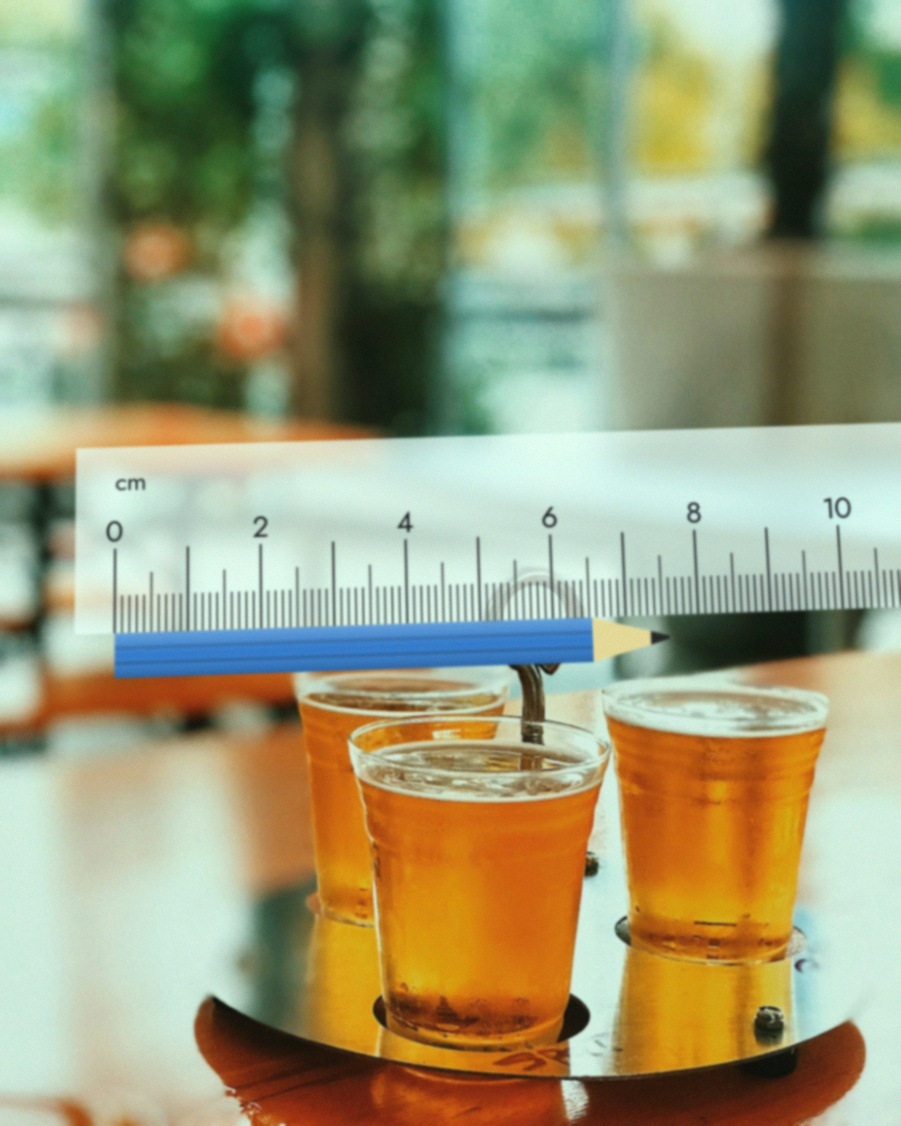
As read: 7.6 (cm)
